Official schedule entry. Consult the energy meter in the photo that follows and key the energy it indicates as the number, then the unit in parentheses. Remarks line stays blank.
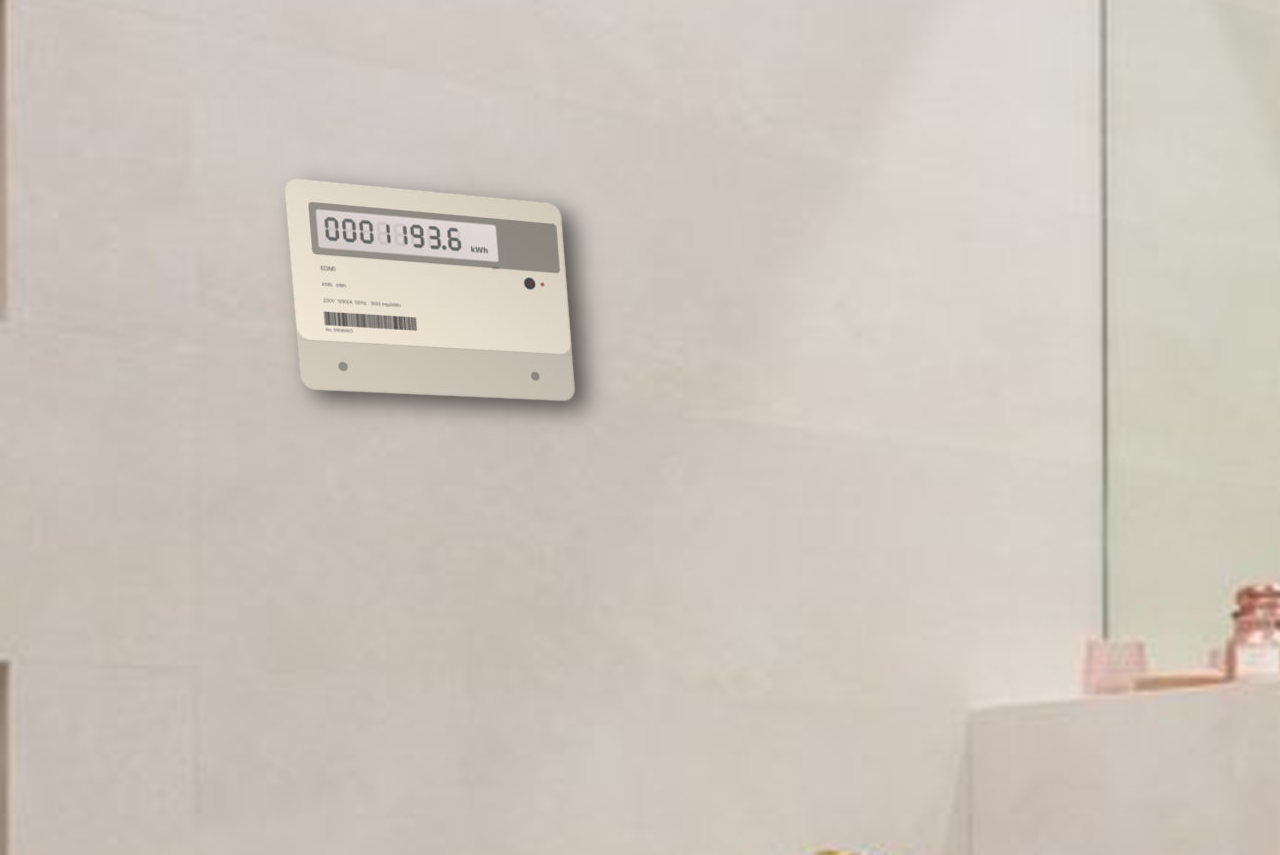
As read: 1193.6 (kWh)
